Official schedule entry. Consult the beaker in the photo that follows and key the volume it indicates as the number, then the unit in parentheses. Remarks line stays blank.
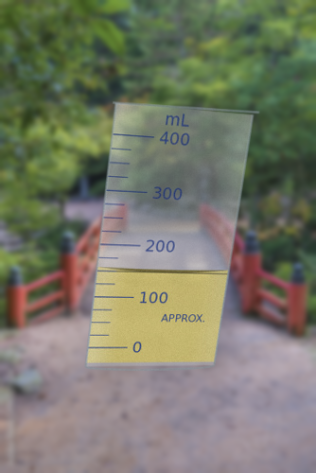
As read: 150 (mL)
